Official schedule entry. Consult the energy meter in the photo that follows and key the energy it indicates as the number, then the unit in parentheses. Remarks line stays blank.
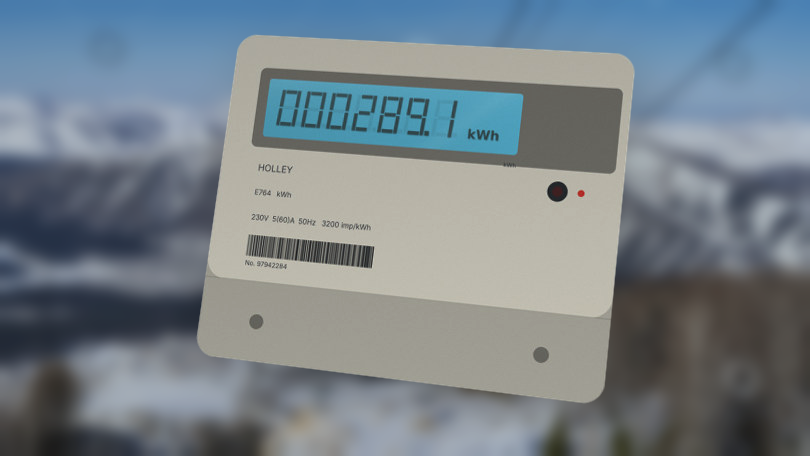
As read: 289.1 (kWh)
